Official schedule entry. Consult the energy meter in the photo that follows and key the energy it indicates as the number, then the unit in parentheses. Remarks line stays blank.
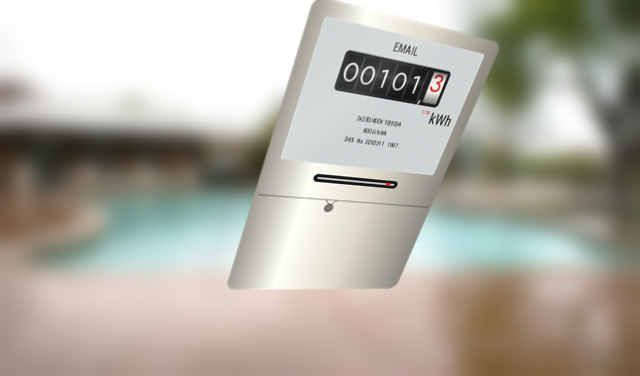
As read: 101.3 (kWh)
